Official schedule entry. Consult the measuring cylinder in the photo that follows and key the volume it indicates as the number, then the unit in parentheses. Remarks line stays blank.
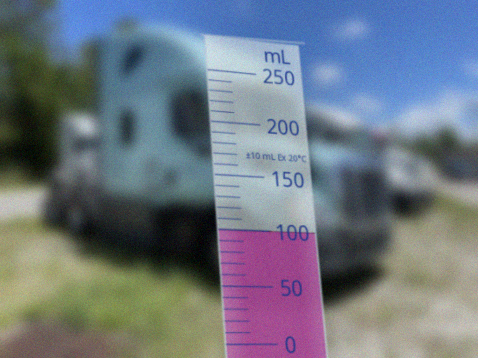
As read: 100 (mL)
